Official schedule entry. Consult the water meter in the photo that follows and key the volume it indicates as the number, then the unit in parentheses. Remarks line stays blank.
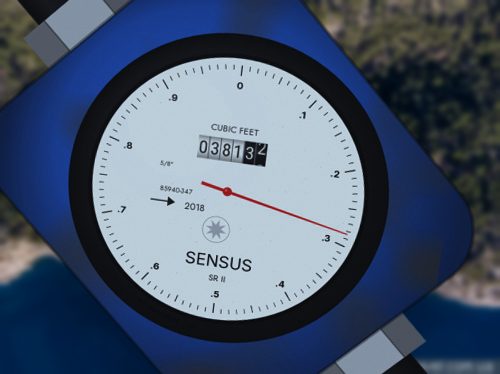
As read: 38132.28 (ft³)
